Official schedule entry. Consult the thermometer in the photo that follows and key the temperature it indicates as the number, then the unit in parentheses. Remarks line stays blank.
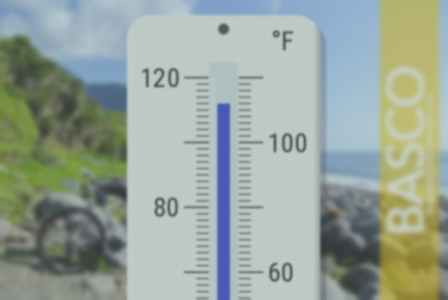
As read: 112 (°F)
